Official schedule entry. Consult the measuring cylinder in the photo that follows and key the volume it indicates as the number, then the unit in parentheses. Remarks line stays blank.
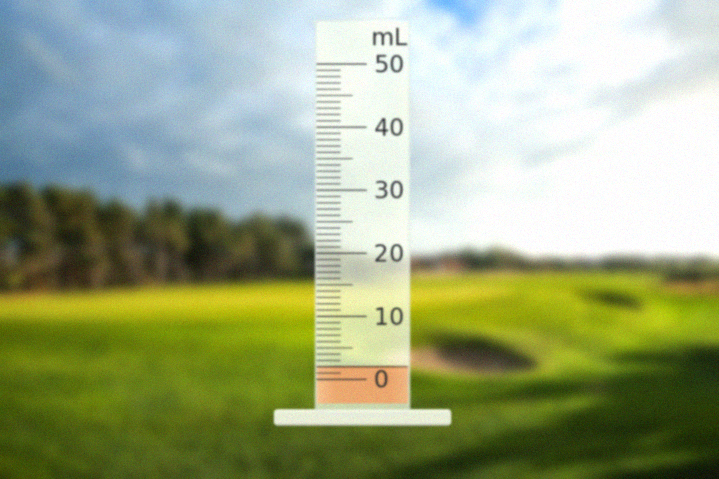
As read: 2 (mL)
